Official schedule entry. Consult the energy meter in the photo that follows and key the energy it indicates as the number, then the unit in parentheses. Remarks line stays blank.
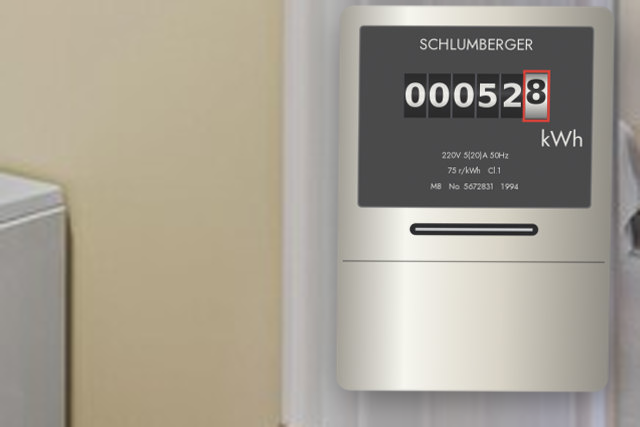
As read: 52.8 (kWh)
